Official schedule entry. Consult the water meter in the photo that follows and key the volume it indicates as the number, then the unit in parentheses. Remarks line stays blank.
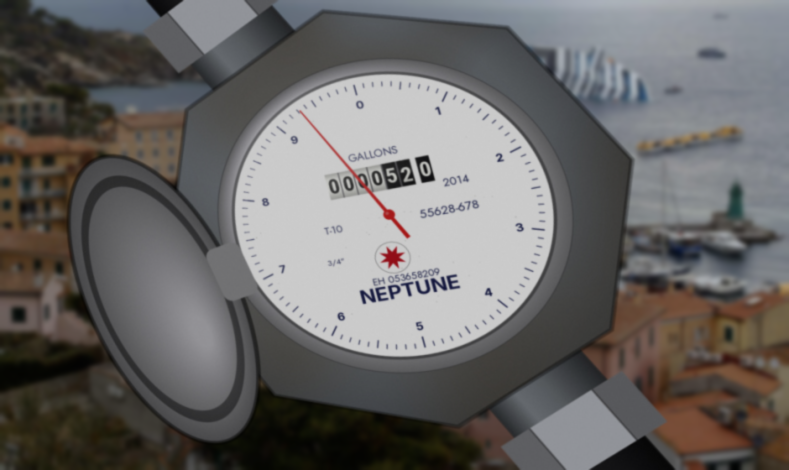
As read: 519.3 (gal)
